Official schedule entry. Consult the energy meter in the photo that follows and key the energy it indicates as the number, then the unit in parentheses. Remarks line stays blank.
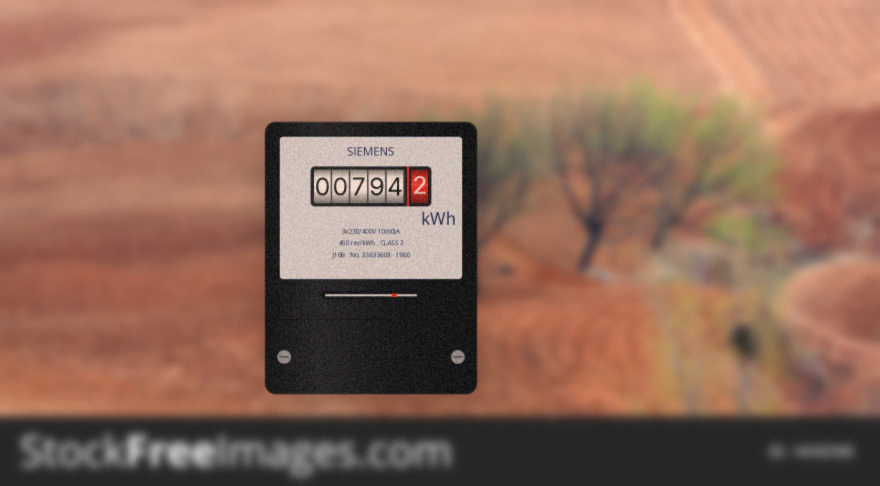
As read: 794.2 (kWh)
